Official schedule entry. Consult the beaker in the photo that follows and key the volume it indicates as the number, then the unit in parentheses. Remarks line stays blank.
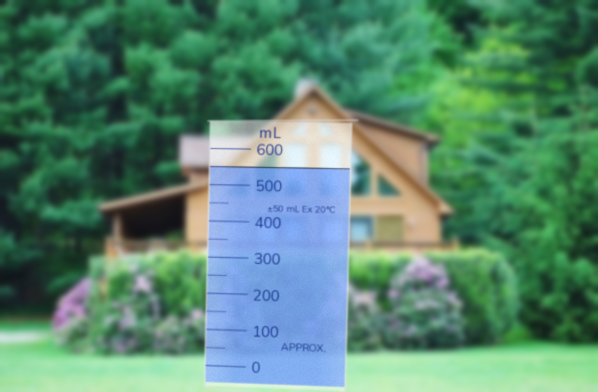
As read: 550 (mL)
